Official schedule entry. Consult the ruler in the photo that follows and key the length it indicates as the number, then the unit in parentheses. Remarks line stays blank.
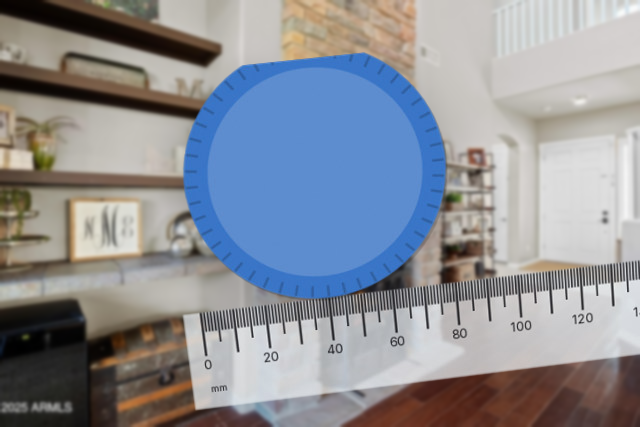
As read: 80 (mm)
